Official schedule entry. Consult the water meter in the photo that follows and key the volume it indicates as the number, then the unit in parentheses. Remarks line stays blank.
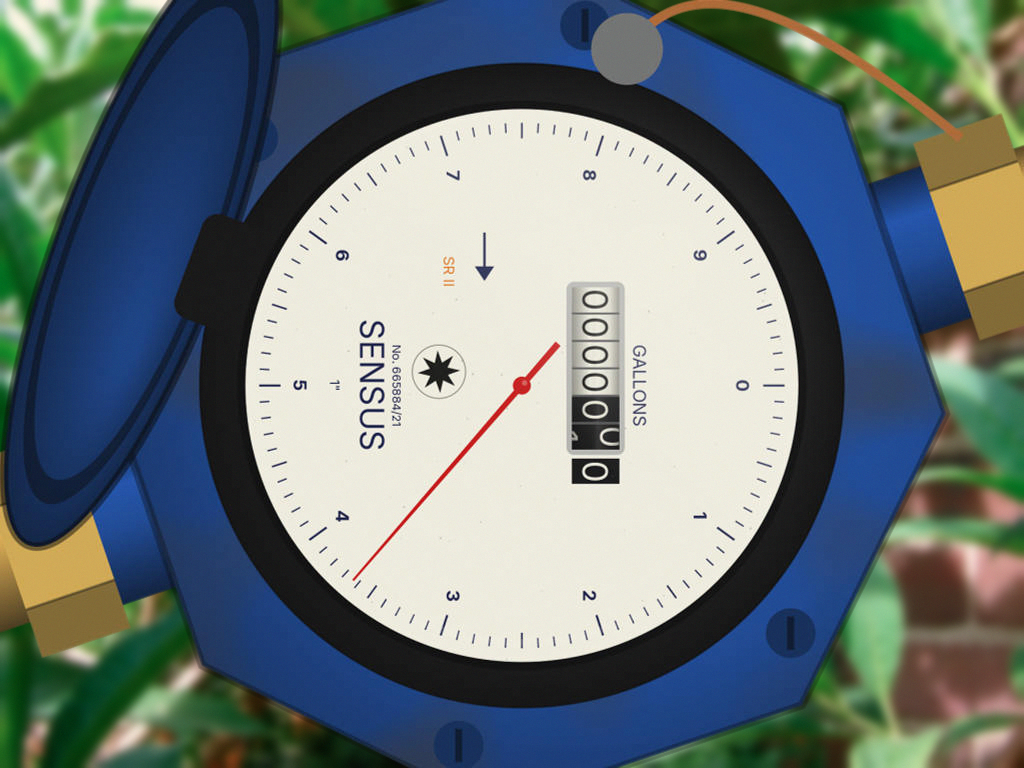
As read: 3.6 (gal)
